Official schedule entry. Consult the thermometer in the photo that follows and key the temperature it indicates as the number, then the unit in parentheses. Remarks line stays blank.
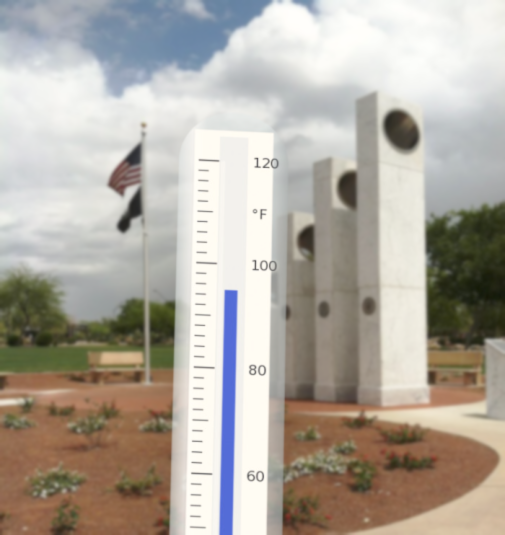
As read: 95 (°F)
